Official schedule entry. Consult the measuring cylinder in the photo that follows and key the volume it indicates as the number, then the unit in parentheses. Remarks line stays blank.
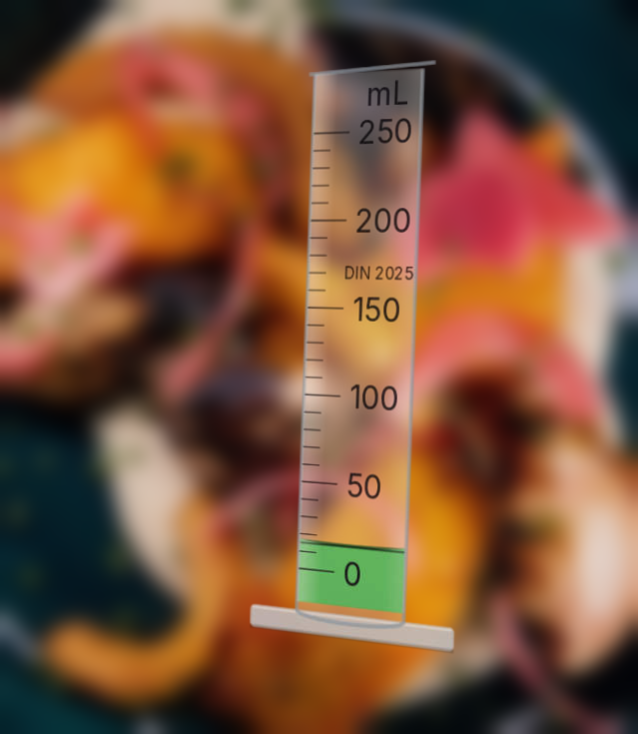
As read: 15 (mL)
